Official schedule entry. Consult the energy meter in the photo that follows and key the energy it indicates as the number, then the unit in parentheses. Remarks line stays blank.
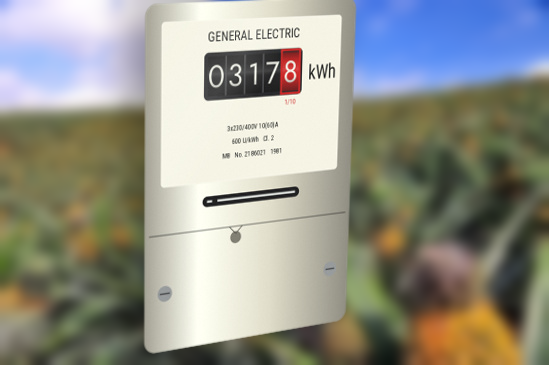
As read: 317.8 (kWh)
